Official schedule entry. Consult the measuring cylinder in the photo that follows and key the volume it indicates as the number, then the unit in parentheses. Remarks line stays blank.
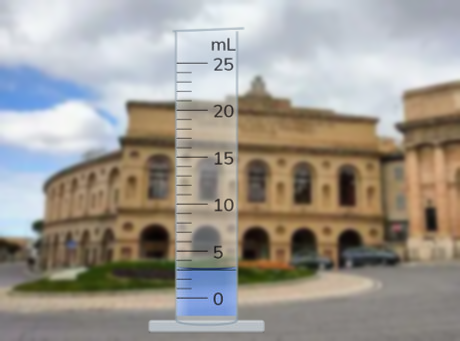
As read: 3 (mL)
